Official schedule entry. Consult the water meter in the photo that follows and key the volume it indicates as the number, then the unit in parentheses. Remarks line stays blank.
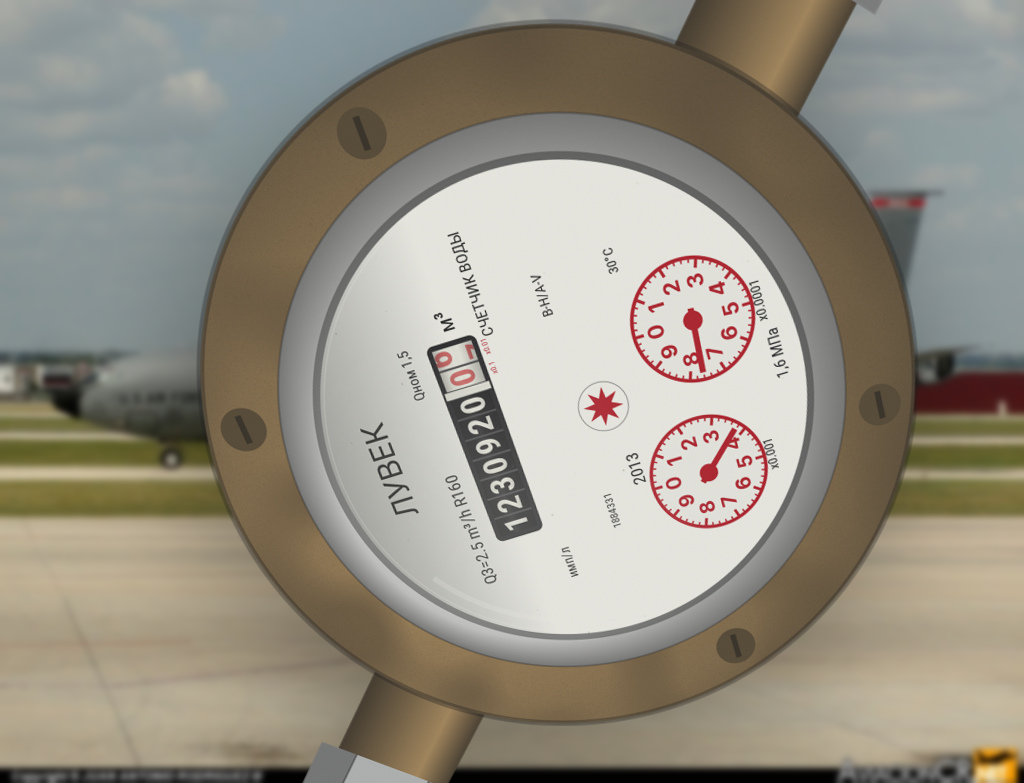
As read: 1230920.0637 (m³)
